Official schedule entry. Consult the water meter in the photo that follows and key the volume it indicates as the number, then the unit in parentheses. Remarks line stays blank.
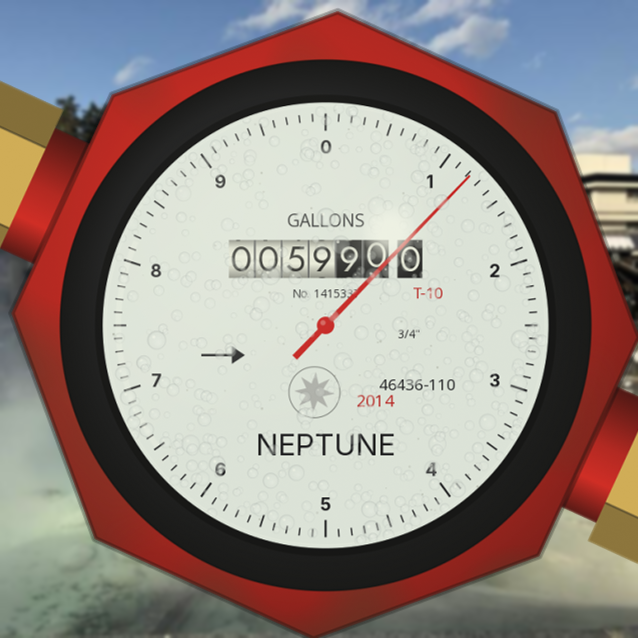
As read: 59901.2 (gal)
